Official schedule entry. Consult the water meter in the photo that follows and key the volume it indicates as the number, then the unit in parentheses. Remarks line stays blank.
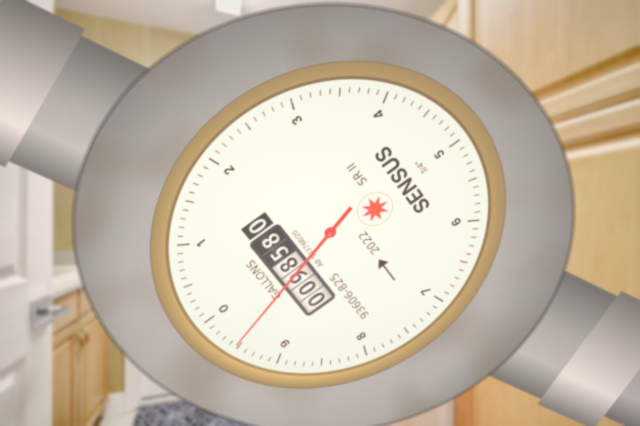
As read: 98579.5 (gal)
